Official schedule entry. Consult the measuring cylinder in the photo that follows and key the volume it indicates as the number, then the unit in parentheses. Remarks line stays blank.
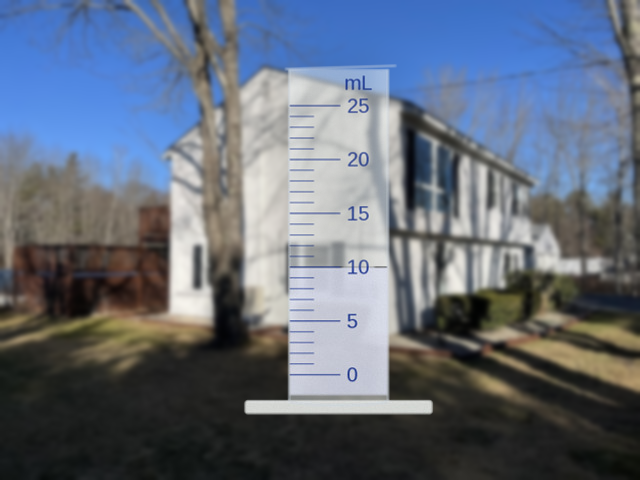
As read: 10 (mL)
